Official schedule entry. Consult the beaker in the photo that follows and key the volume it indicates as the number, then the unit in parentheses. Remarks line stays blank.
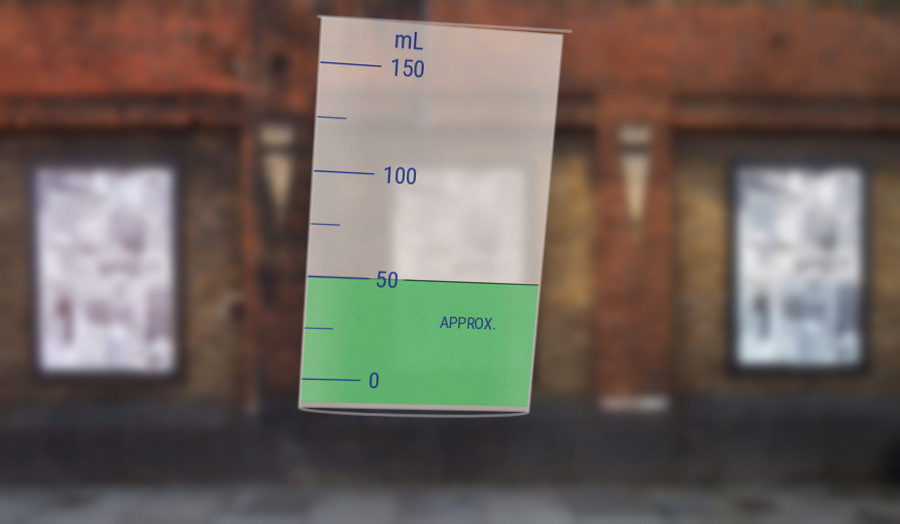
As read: 50 (mL)
